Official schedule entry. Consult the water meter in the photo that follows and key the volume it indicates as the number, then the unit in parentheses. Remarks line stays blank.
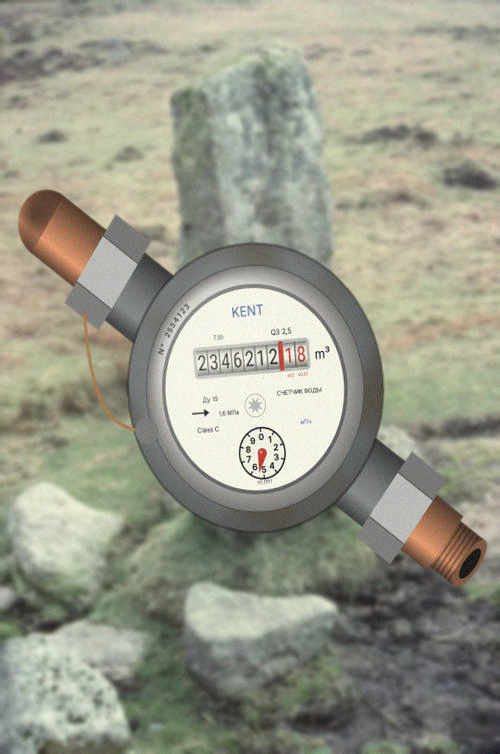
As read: 2346212.185 (m³)
